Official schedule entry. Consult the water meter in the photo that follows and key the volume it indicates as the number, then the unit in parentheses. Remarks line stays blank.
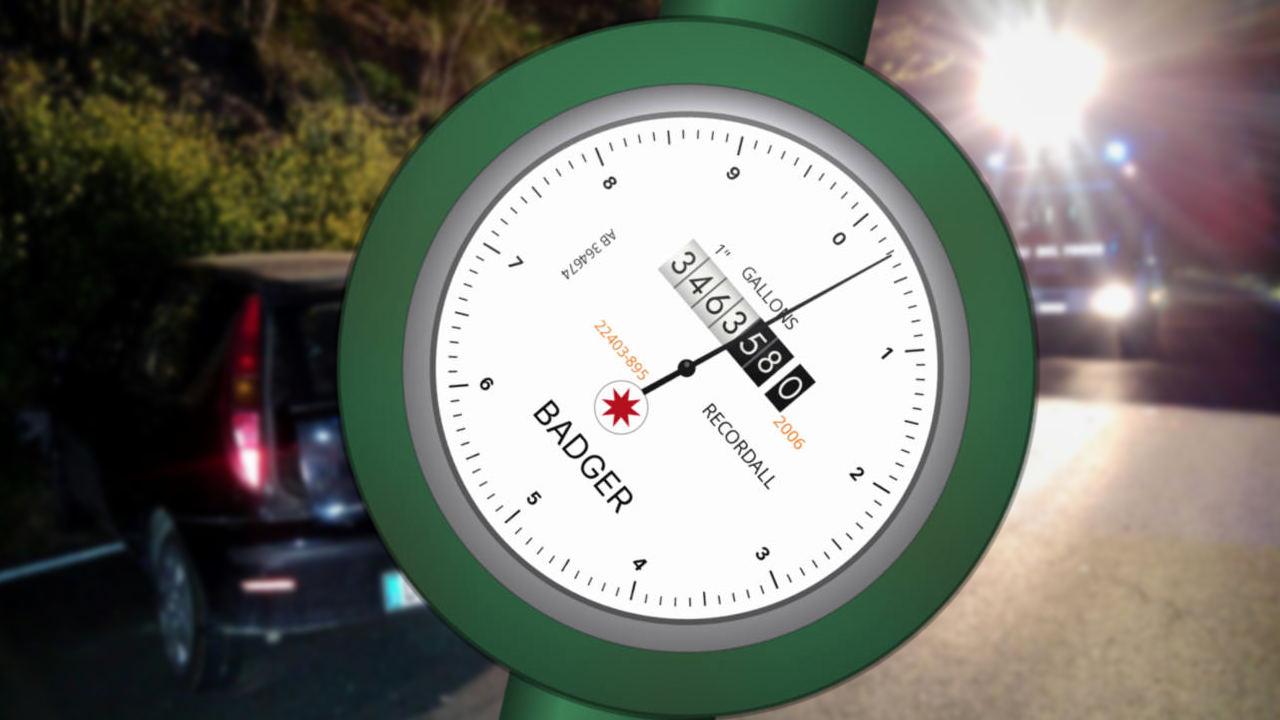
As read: 3463580.3 (gal)
